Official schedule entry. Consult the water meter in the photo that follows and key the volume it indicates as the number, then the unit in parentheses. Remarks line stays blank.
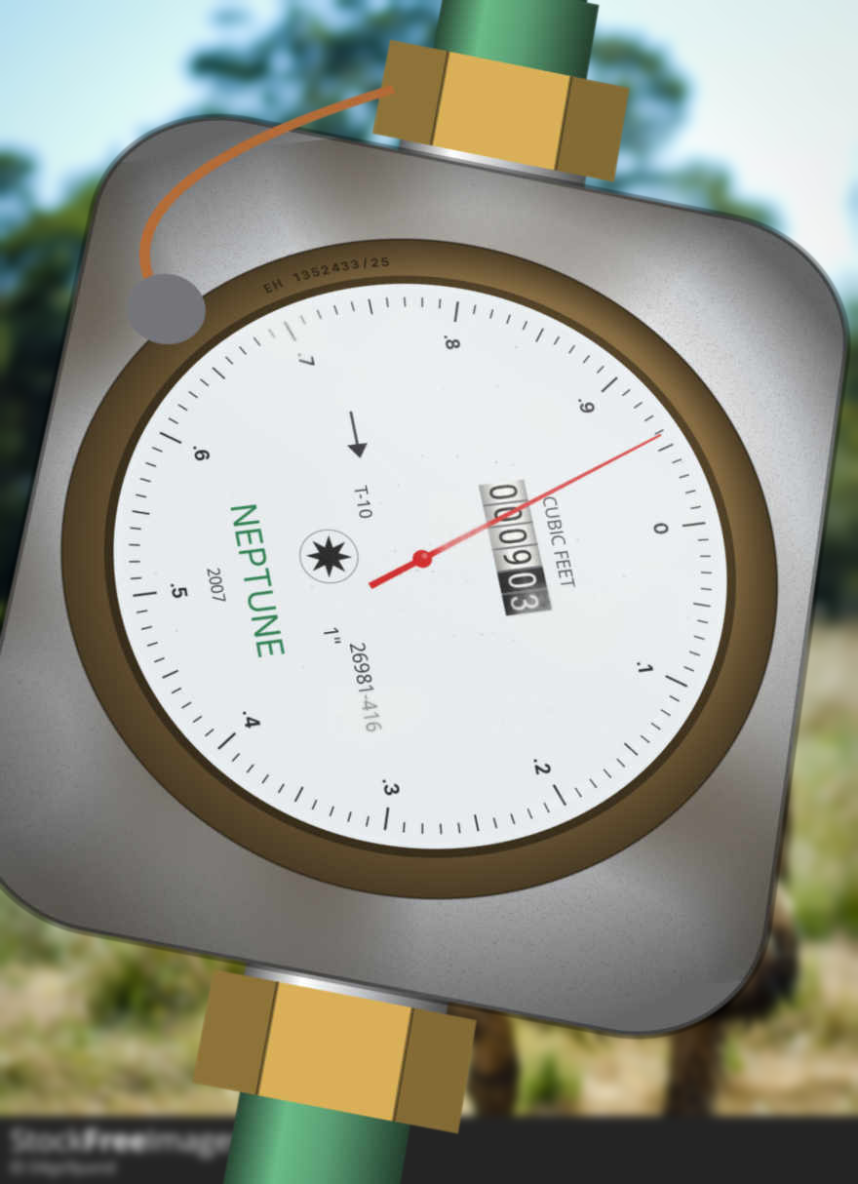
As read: 902.94 (ft³)
